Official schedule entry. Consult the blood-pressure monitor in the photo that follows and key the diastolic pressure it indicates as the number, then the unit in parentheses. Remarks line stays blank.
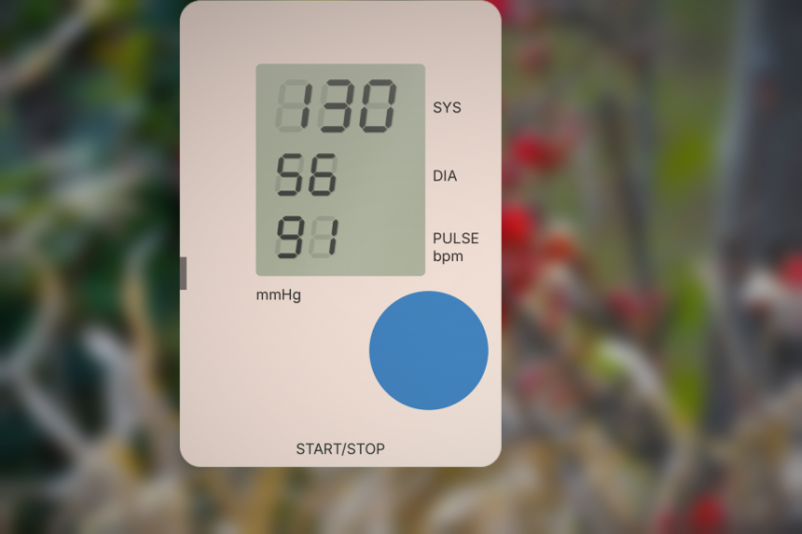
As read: 56 (mmHg)
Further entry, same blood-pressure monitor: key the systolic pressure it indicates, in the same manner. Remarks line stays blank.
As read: 130 (mmHg)
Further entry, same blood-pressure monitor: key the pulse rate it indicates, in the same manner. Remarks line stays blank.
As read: 91 (bpm)
